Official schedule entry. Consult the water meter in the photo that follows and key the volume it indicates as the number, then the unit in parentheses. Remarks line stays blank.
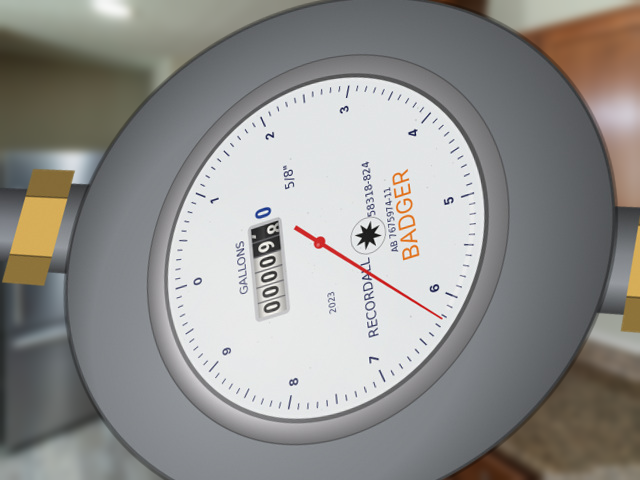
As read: 976.2 (gal)
